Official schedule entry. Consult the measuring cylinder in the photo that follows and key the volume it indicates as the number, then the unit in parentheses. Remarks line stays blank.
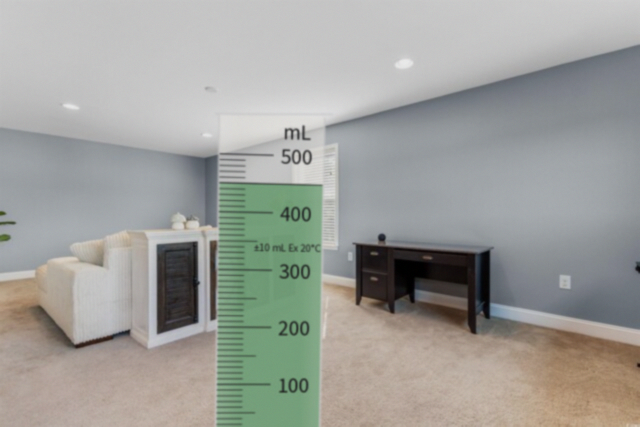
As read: 450 (mL)
